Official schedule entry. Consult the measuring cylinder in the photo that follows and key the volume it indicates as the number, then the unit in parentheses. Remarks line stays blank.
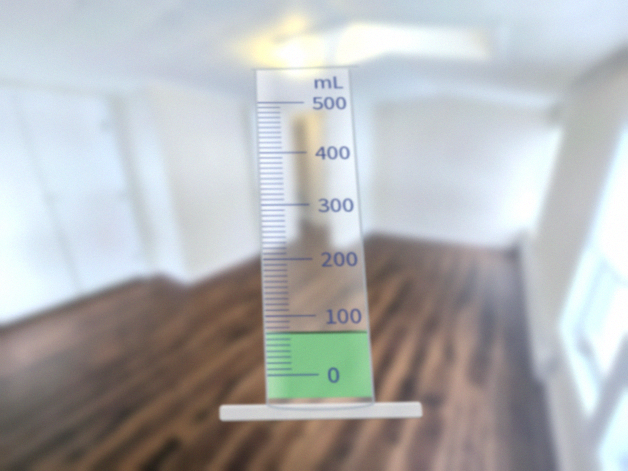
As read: 70 (mL)
